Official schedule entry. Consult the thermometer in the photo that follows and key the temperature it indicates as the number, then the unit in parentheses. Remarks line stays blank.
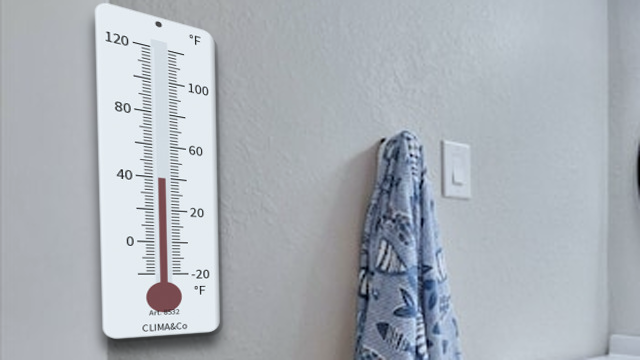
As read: 40 (°F)
